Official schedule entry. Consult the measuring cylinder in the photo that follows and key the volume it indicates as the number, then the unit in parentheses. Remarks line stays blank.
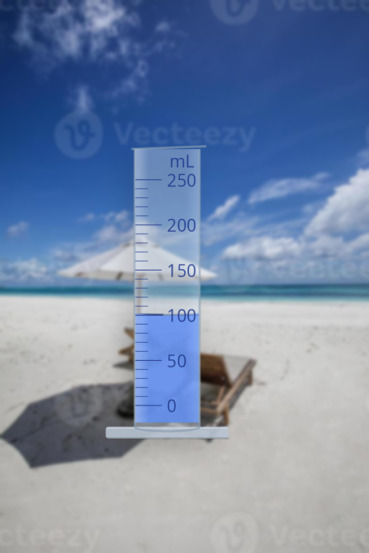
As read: 100 (mL)
